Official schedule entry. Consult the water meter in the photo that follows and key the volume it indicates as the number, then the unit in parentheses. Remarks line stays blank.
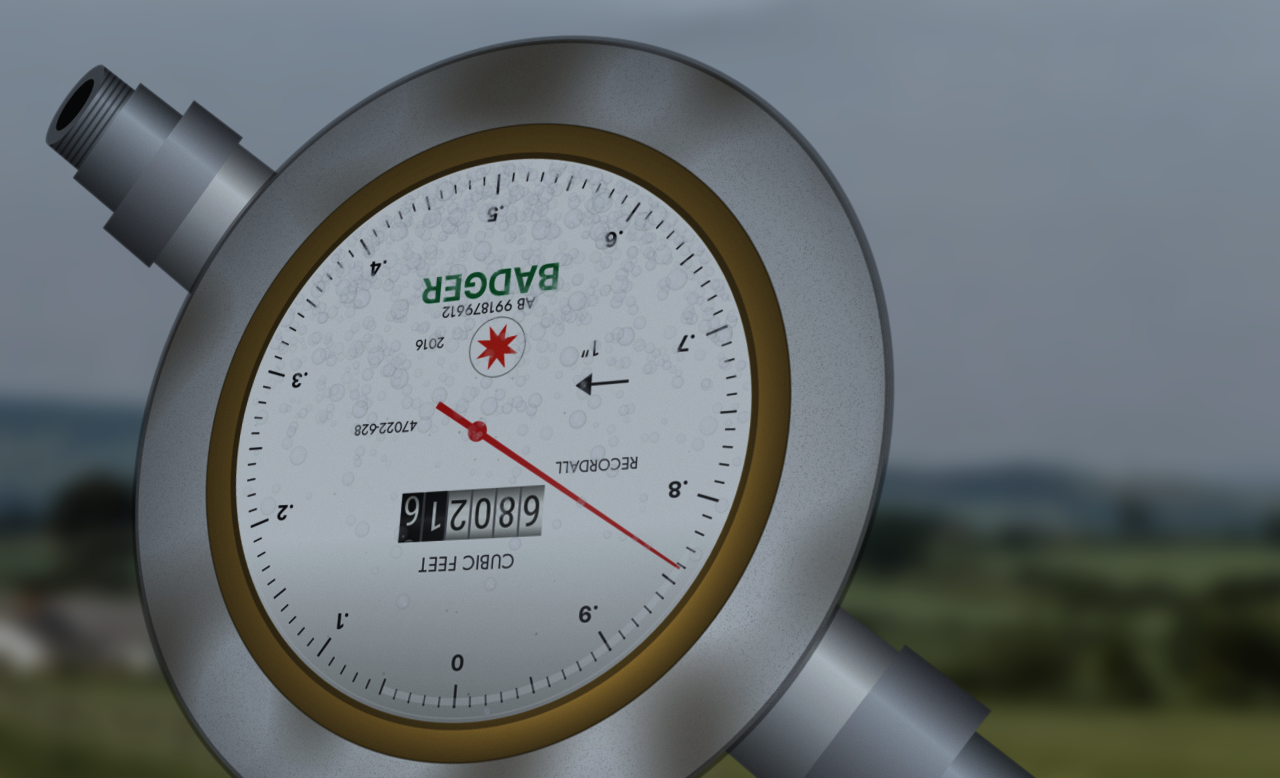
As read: 680215.84 (ft³)
